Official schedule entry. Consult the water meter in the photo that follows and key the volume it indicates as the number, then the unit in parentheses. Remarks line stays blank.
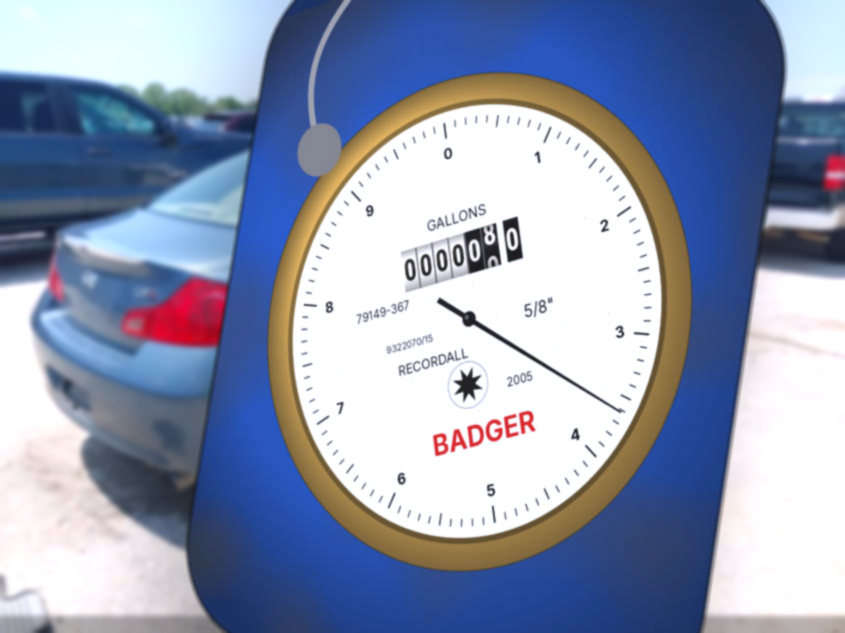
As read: 83.6 (gal)
